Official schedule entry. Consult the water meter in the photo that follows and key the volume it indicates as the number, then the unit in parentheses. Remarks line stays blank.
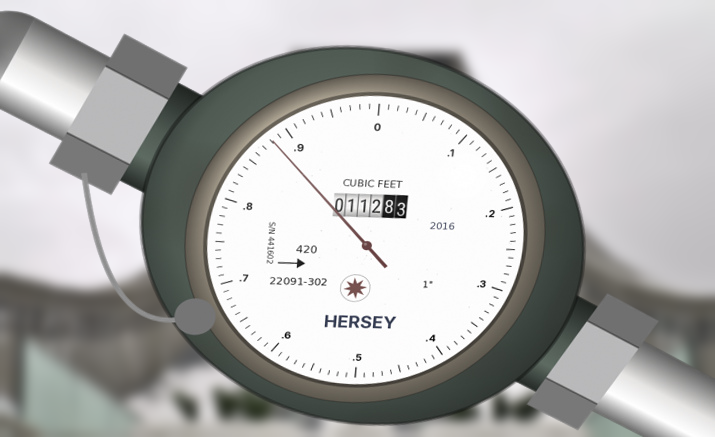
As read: 11282.88 (ft³)
